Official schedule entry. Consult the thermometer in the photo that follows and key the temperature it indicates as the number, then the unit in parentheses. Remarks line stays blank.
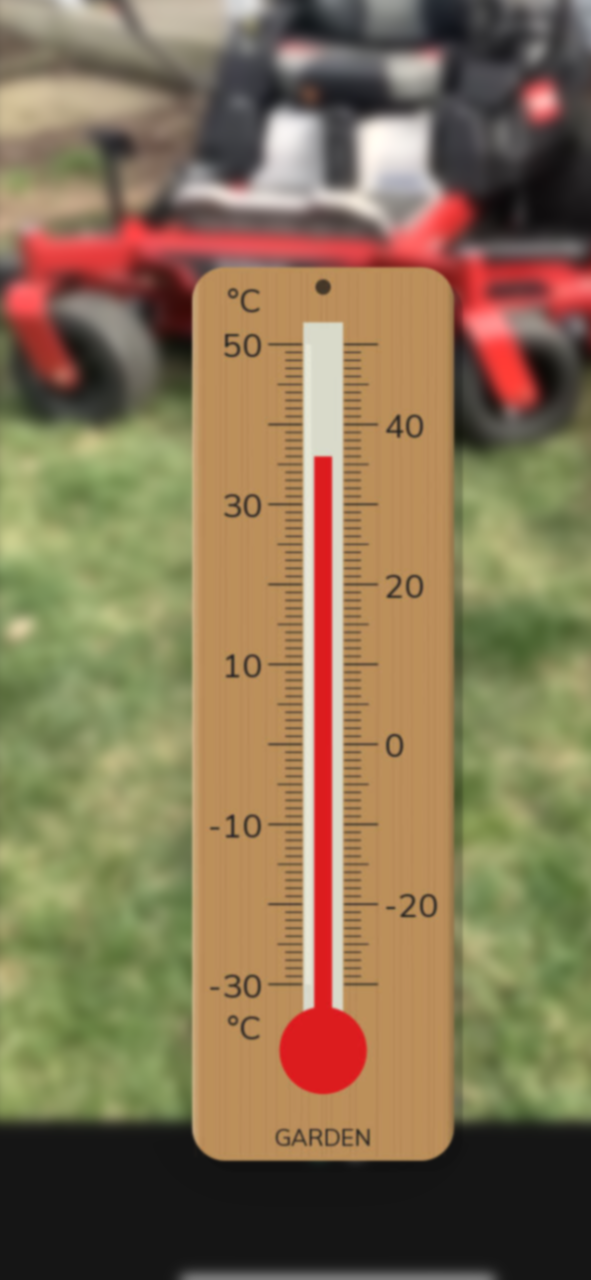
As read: 36 (°C)
